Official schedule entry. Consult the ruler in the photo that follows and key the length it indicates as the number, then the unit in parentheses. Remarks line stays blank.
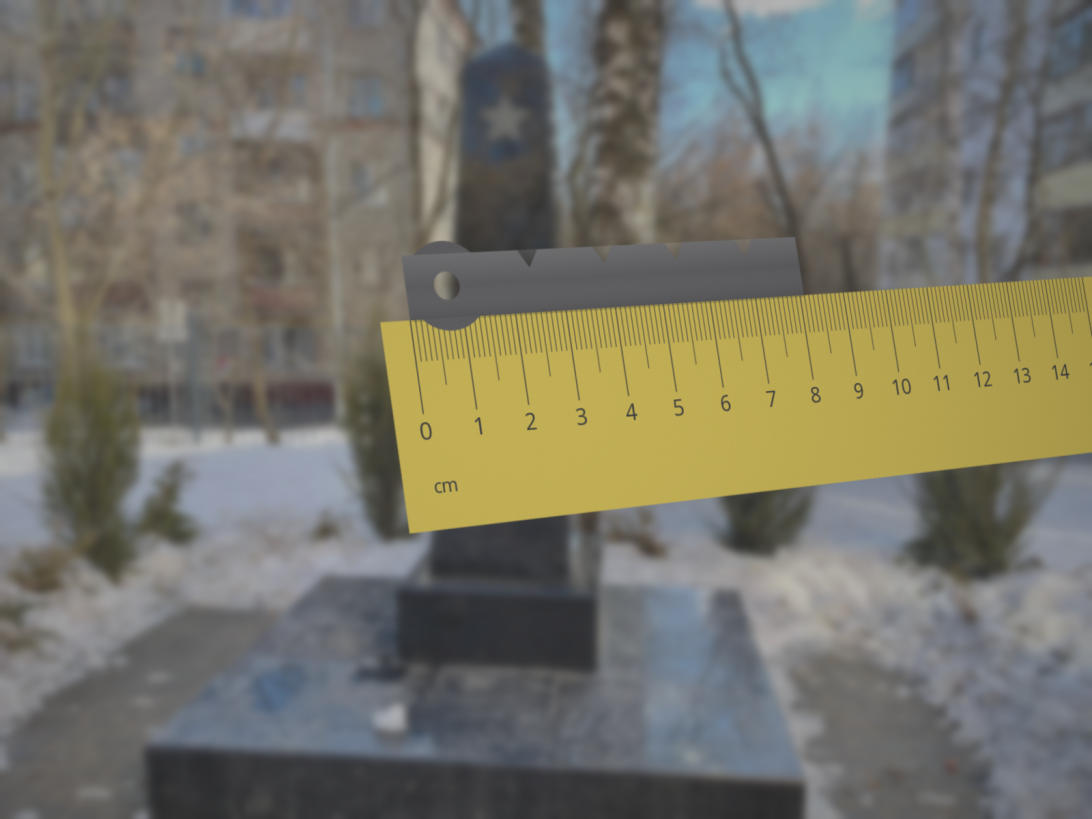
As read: 8.1 (cm)
